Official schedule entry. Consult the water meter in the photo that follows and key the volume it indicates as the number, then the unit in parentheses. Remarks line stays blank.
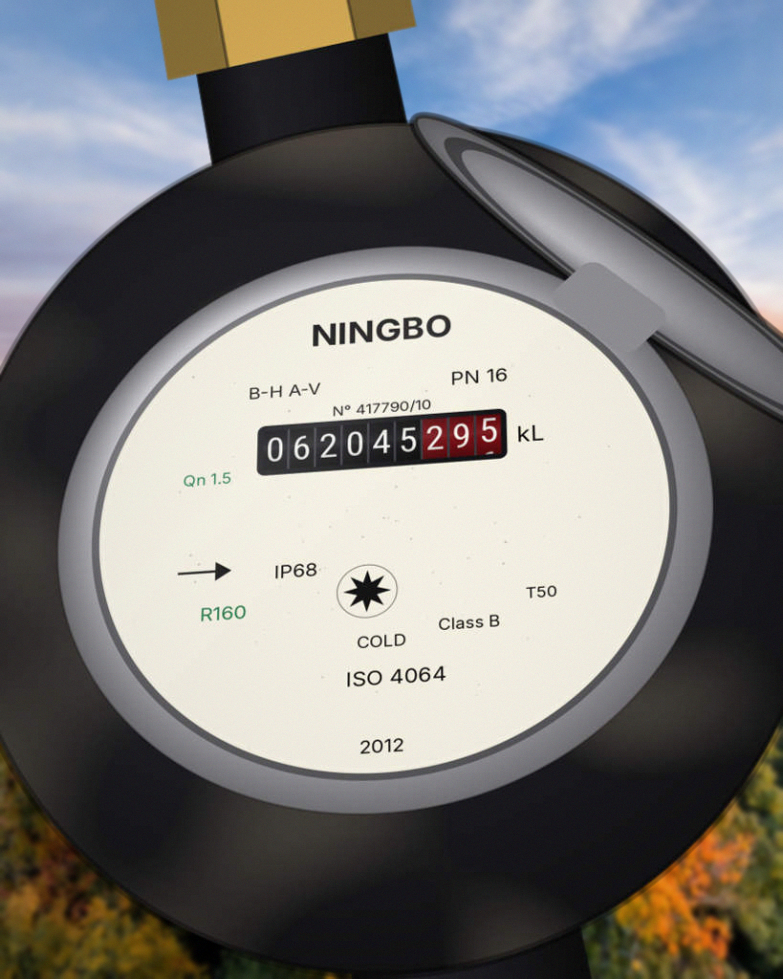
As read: 62045.295 (kL)
